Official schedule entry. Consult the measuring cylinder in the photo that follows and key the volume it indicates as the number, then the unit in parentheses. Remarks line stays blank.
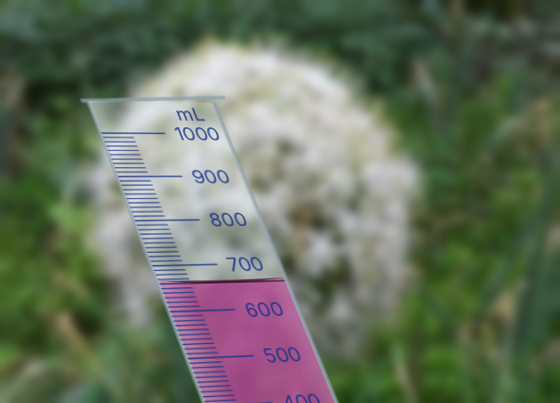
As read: 660 (mL)
